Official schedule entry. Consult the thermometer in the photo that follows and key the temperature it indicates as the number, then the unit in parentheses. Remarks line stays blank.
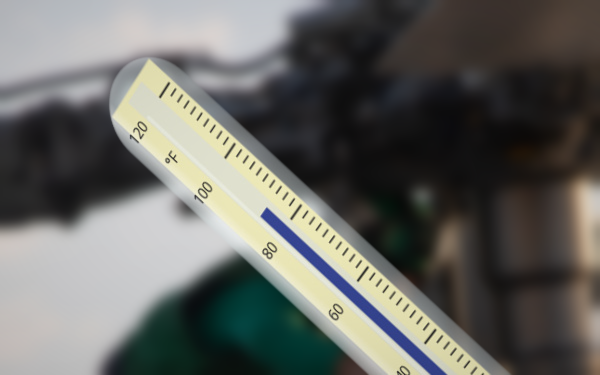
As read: 86 (°F)
